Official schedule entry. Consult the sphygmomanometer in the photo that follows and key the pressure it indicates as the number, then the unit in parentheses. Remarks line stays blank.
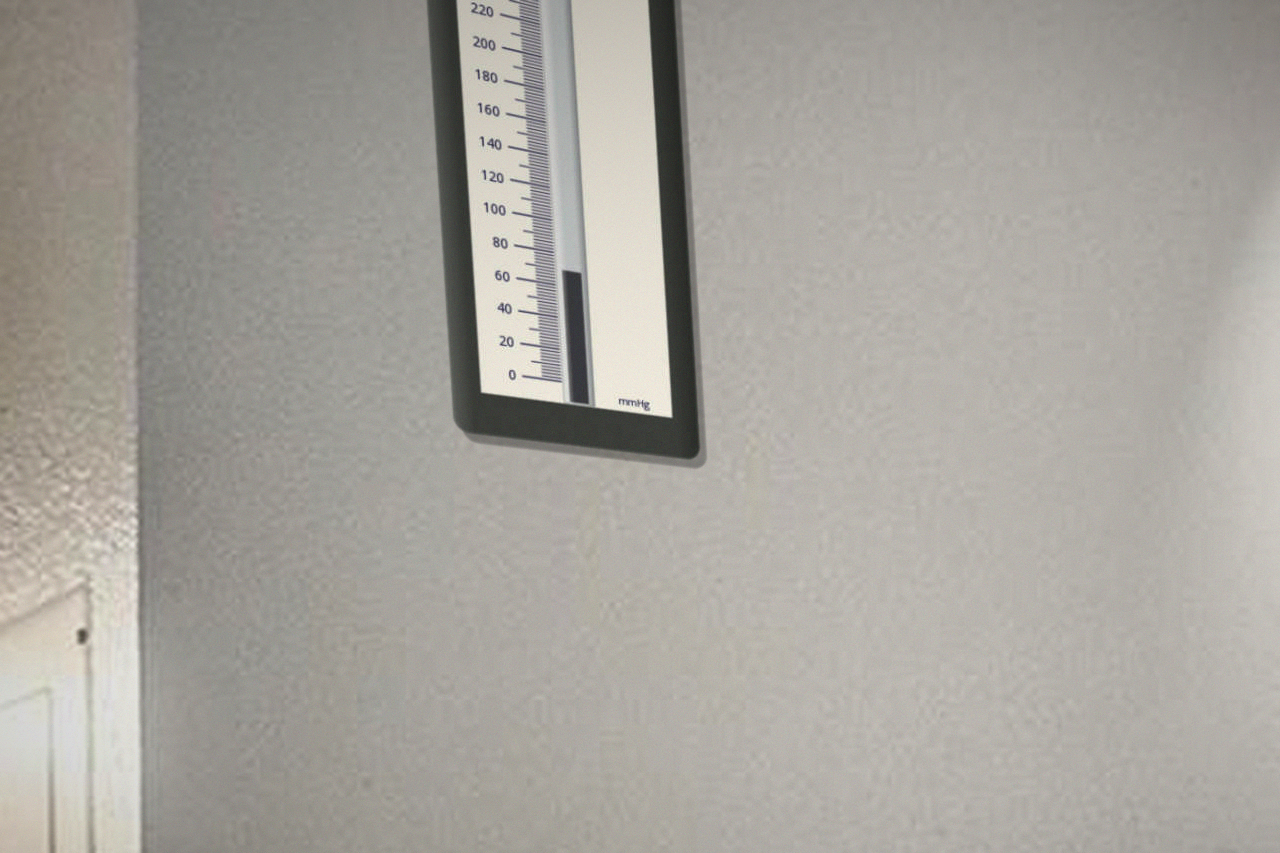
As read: 70 (mmHg)
